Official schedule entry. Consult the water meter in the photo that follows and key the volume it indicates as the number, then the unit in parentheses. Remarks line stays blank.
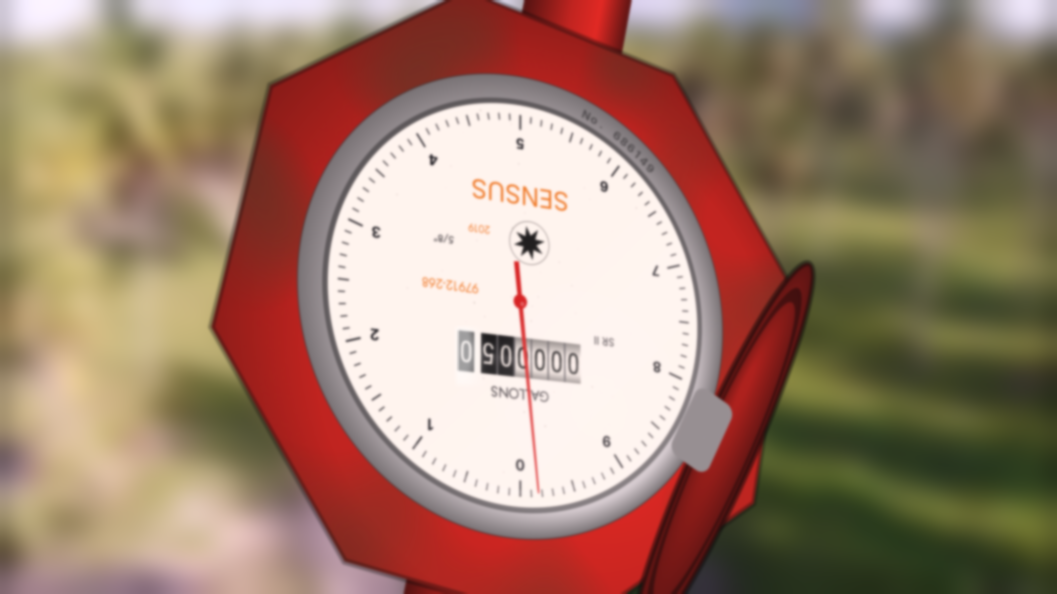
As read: 49.8 (gal)
